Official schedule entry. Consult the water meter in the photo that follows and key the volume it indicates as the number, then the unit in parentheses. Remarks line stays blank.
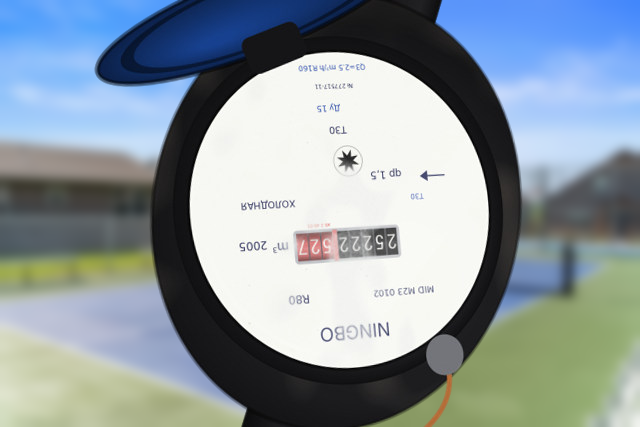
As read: 25222.527 (m³)
